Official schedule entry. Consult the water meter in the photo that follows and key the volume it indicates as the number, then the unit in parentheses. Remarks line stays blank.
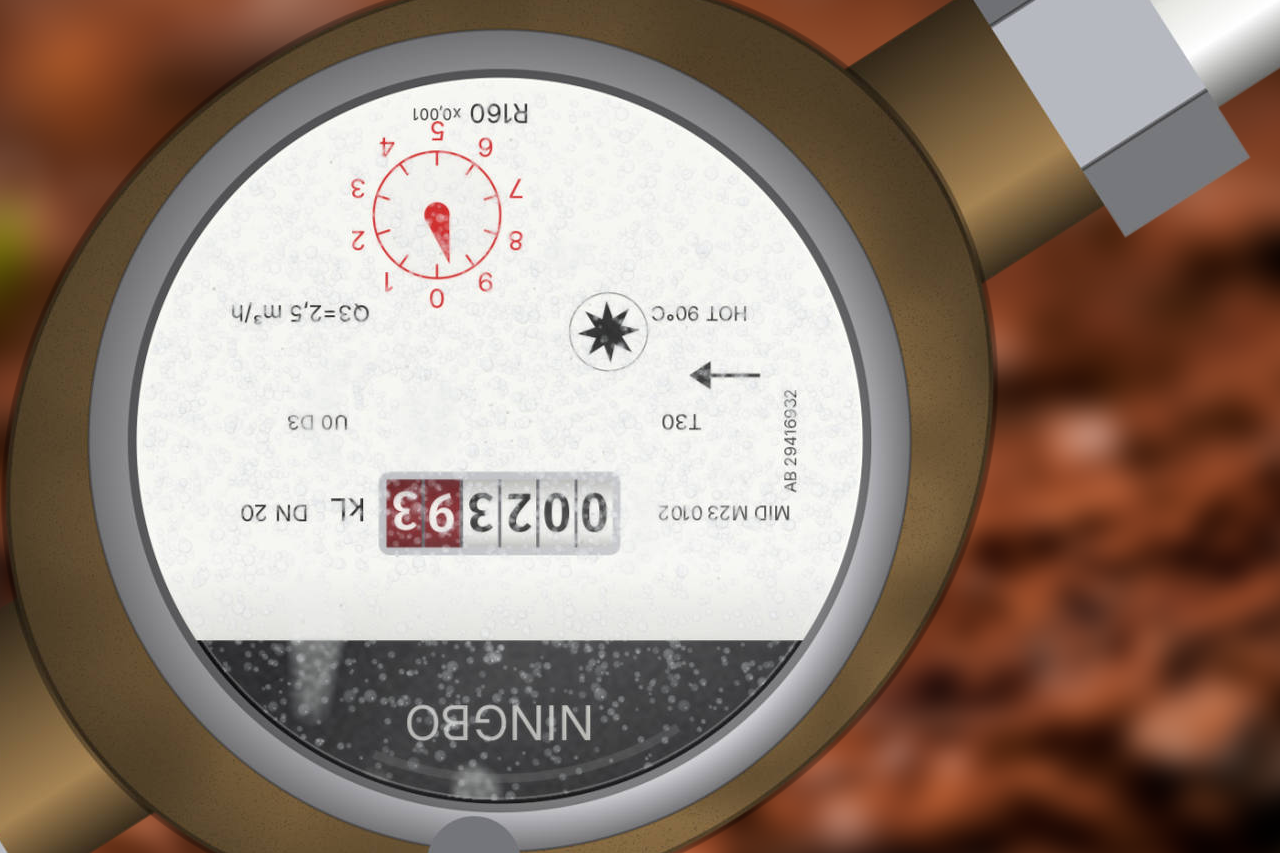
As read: 23.929 (kL)
